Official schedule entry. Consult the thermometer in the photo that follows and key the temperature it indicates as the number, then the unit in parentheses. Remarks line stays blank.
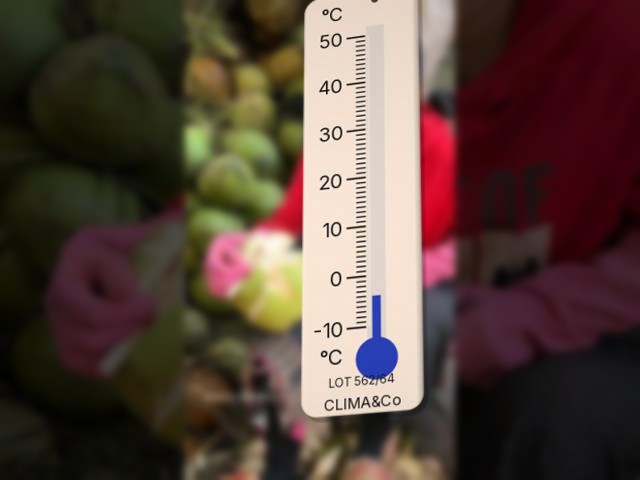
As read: -4 (°C)
